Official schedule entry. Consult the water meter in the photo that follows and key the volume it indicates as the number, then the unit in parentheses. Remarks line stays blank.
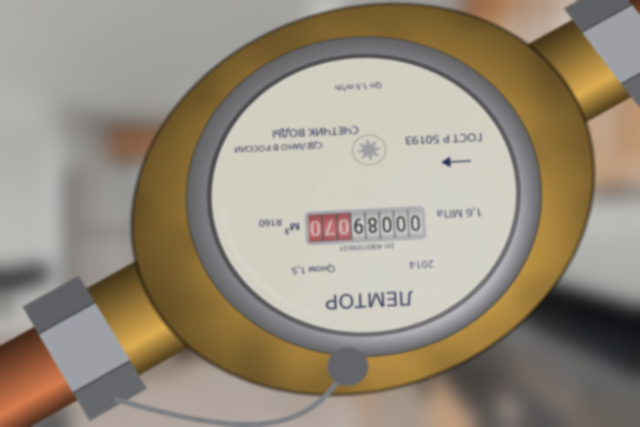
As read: 89.070 (m³)
